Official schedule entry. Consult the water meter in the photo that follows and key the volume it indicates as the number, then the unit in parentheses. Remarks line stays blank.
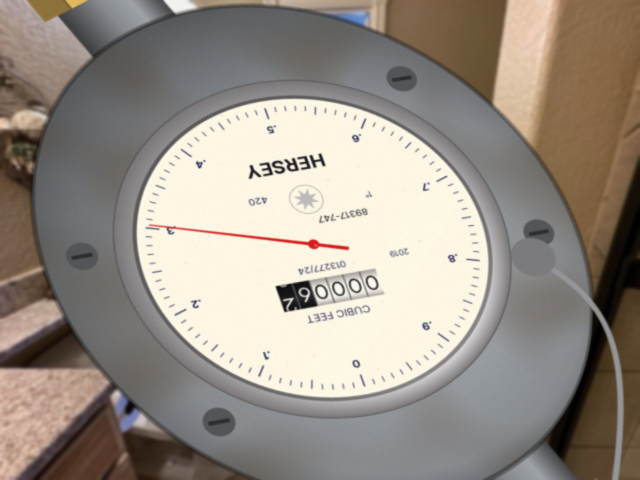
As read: 62.30 (ft³)
